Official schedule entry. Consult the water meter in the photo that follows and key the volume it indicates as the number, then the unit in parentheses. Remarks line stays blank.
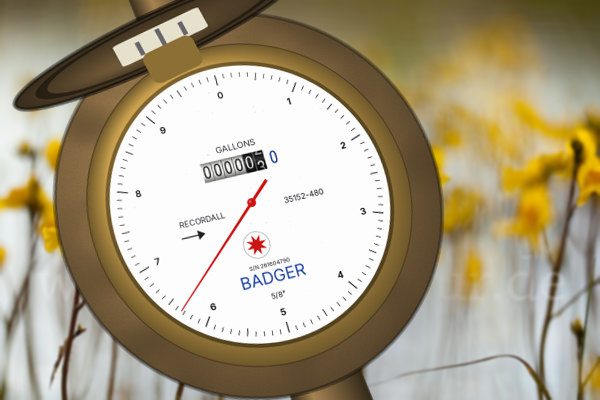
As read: 26.3 (gal)
